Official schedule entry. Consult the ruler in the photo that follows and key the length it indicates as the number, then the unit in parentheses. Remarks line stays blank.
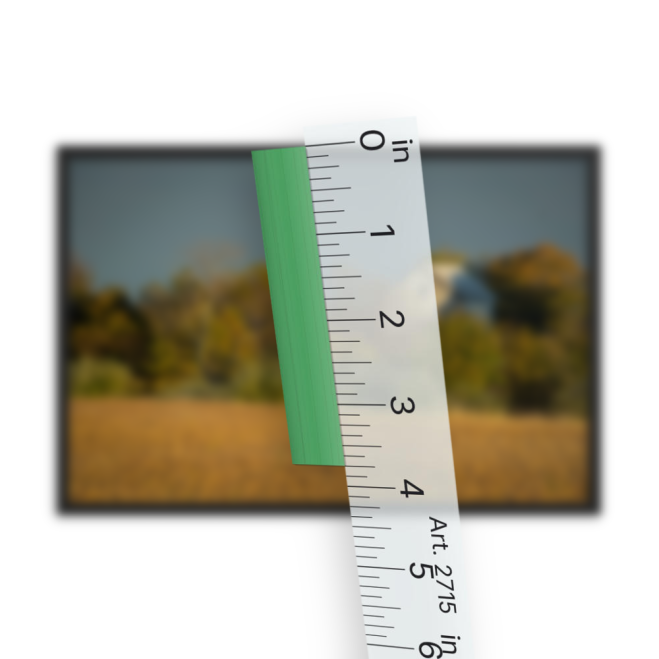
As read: 3.75 (in)
